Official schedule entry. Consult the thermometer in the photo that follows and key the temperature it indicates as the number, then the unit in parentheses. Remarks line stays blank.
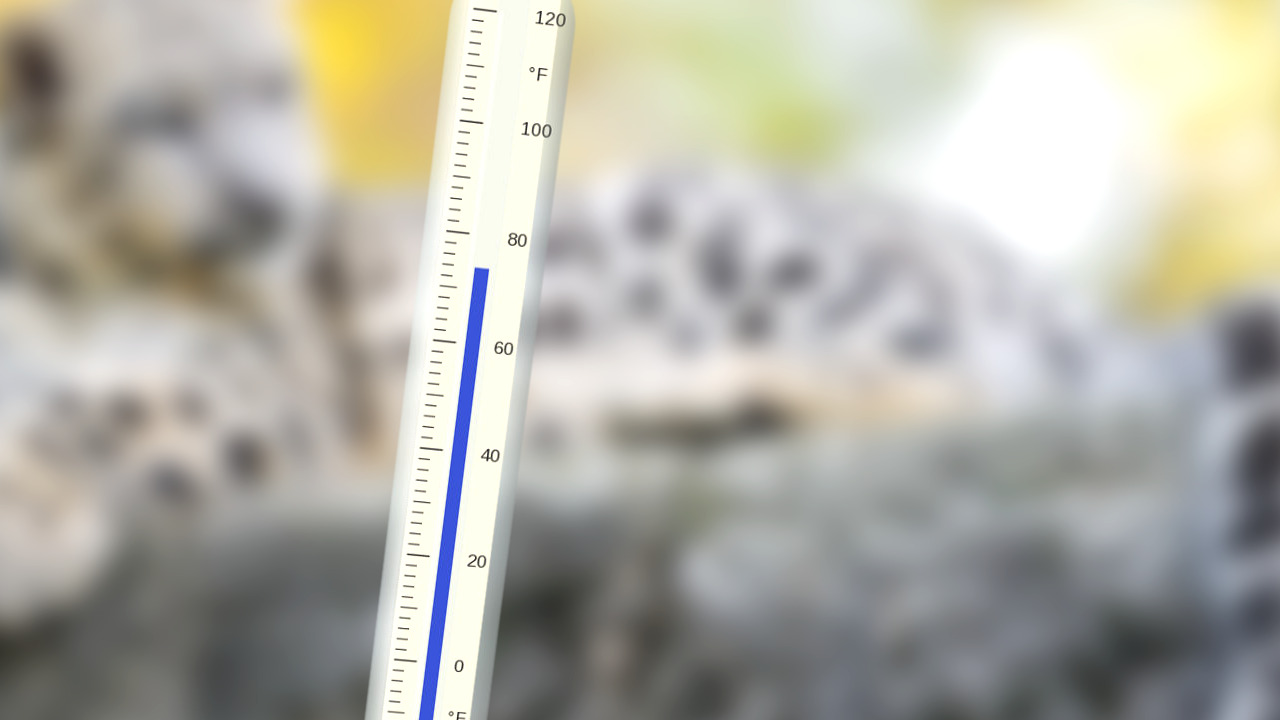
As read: 74 (°F)
